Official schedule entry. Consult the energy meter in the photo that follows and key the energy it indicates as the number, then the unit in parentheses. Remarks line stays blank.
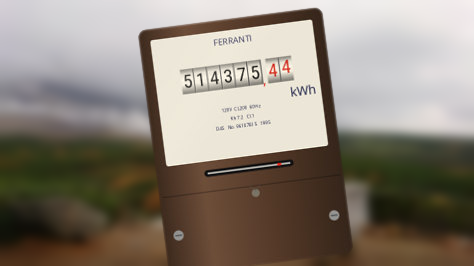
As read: 514375.44 (kWh)
